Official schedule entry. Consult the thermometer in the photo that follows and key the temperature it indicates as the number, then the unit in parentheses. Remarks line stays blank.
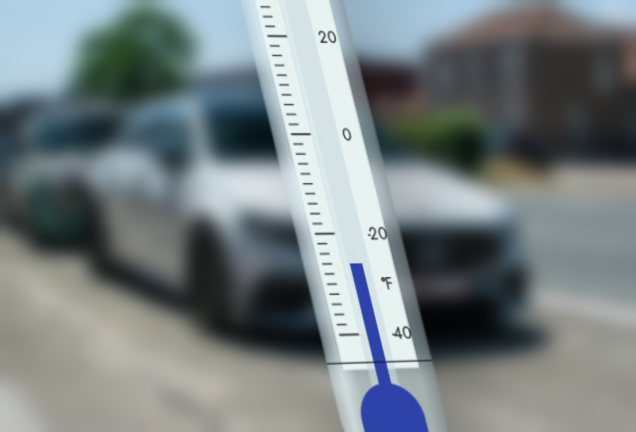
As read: -26 (°F)
